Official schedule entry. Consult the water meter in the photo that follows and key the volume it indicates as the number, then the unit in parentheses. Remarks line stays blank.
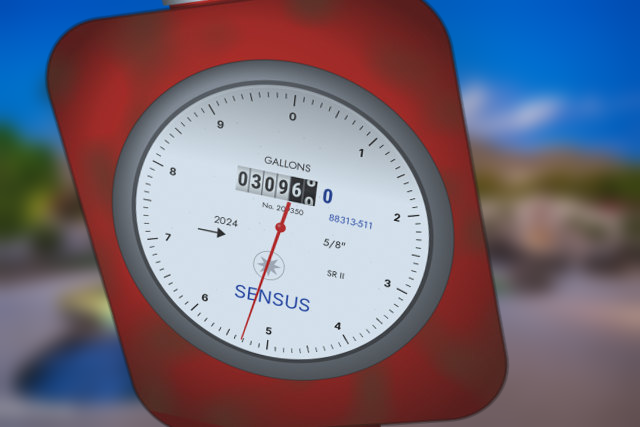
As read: 309685.3 (gal)
